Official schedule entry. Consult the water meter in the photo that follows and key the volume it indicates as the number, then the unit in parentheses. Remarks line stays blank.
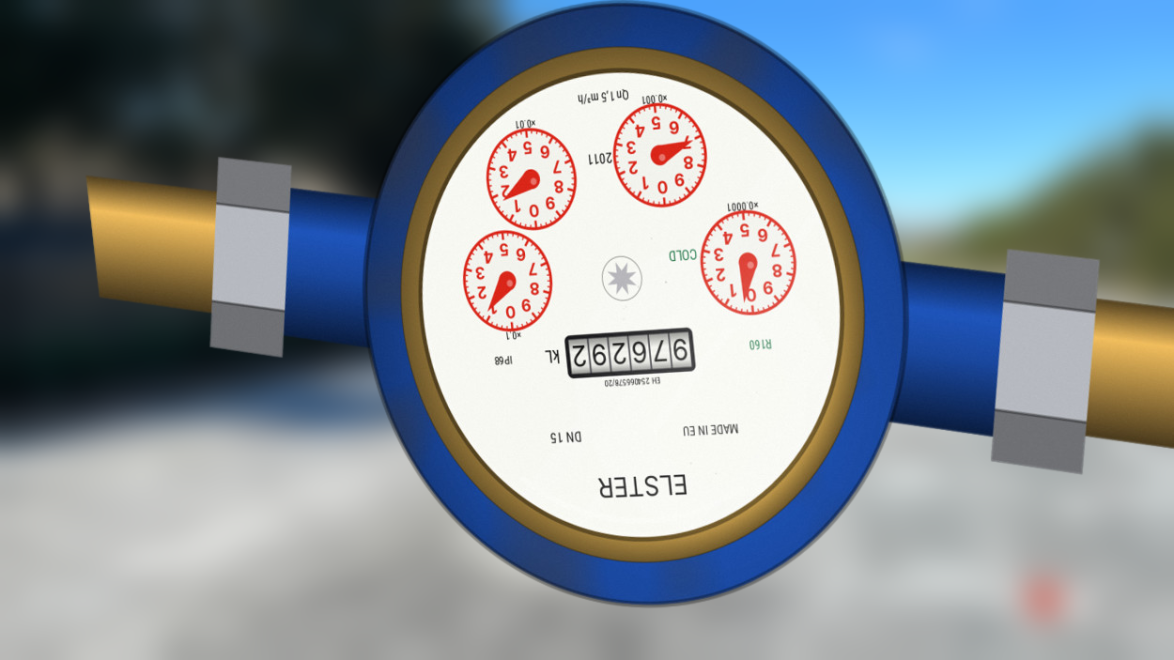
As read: 976292.1170 (kL)
